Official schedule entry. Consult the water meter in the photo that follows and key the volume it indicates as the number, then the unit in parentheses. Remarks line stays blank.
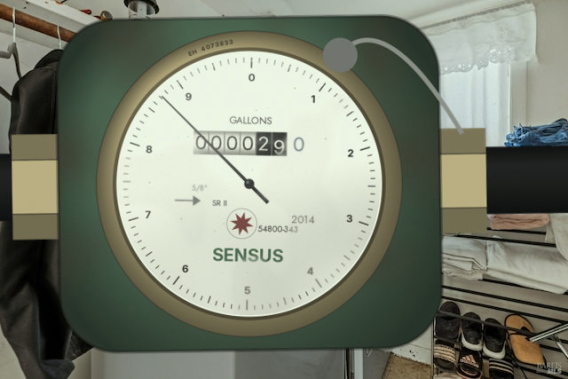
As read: 288.7 (gal)
